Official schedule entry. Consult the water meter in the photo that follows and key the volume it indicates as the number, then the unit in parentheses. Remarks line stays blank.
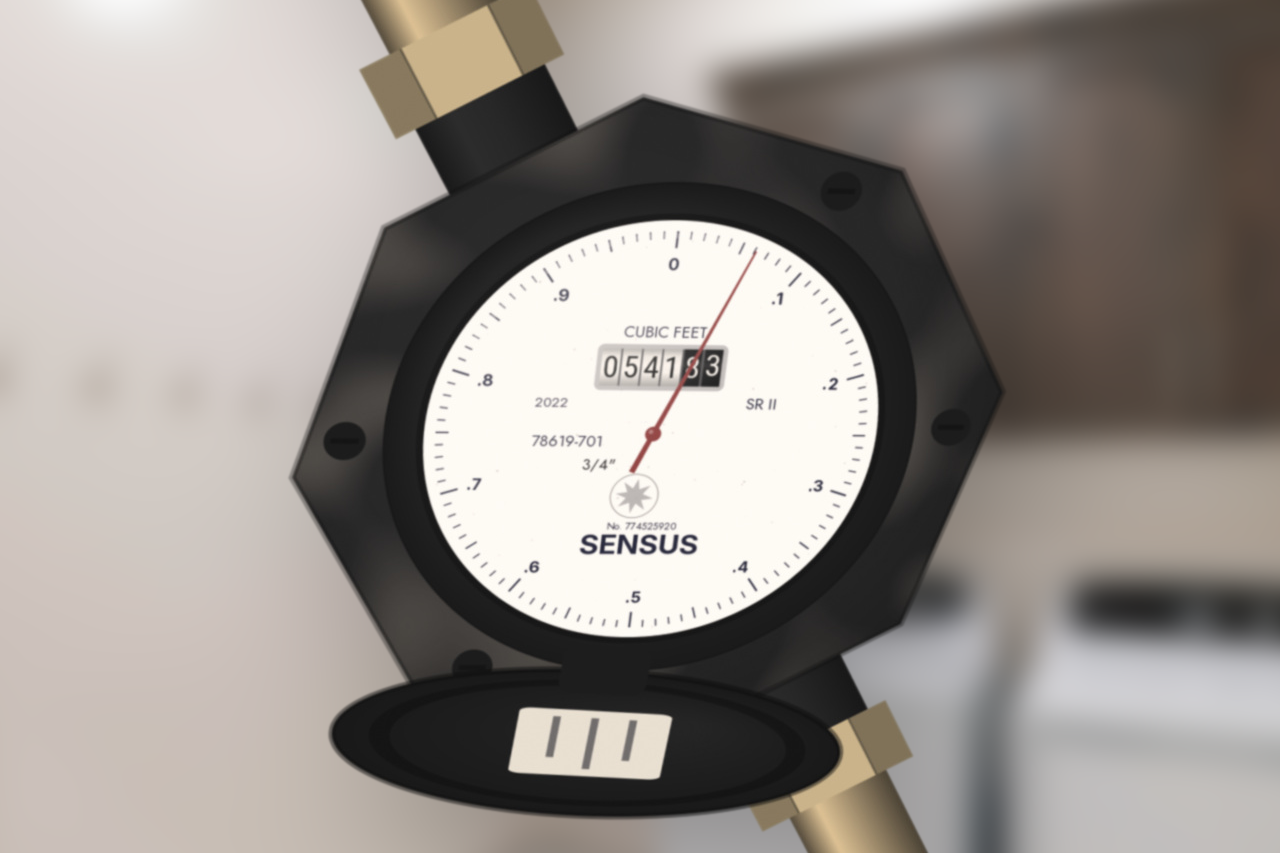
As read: 54183.06 (ft³)
